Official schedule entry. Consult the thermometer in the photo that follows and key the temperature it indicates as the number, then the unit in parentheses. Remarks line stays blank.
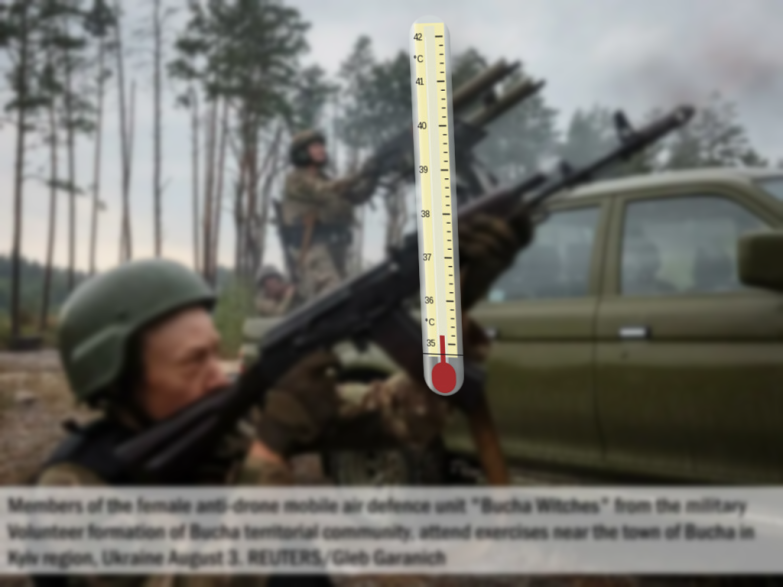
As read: 35.2 (°C)
